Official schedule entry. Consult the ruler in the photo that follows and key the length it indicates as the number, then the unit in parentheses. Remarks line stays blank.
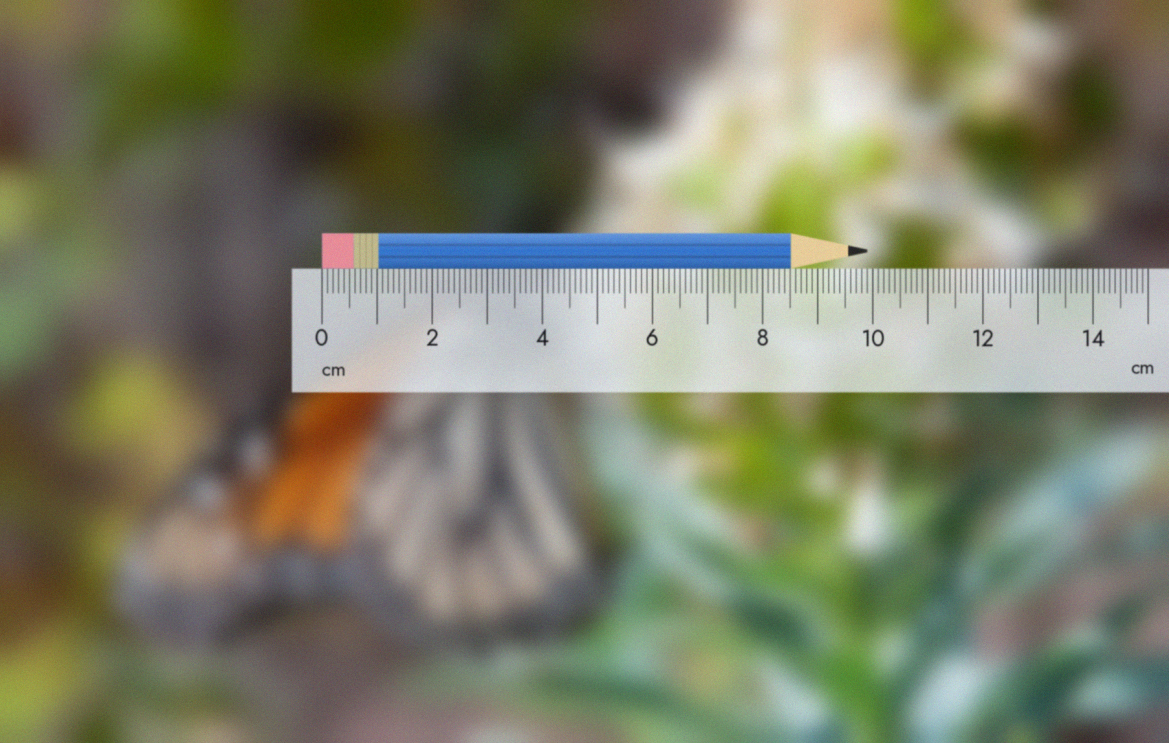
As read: 9.9 (cm)
